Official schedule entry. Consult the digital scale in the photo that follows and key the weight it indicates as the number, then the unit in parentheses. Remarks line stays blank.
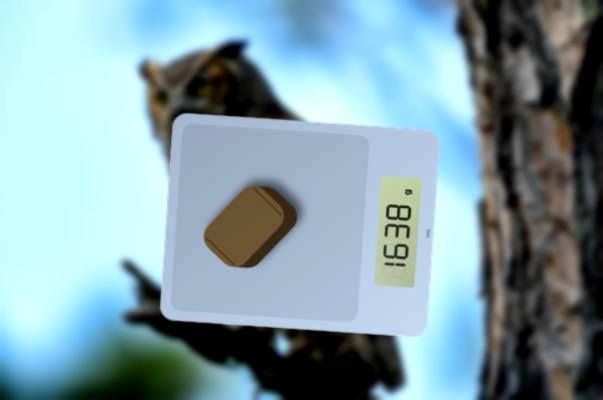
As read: 1638 (g)
